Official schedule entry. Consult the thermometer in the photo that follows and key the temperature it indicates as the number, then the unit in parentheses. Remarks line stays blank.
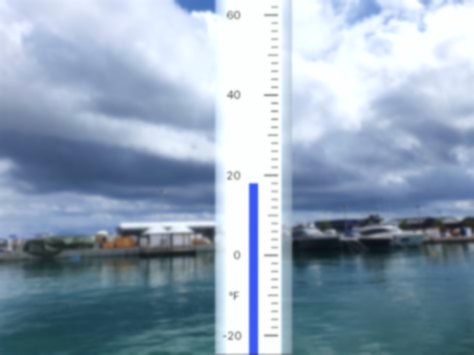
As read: 18 (°F)
